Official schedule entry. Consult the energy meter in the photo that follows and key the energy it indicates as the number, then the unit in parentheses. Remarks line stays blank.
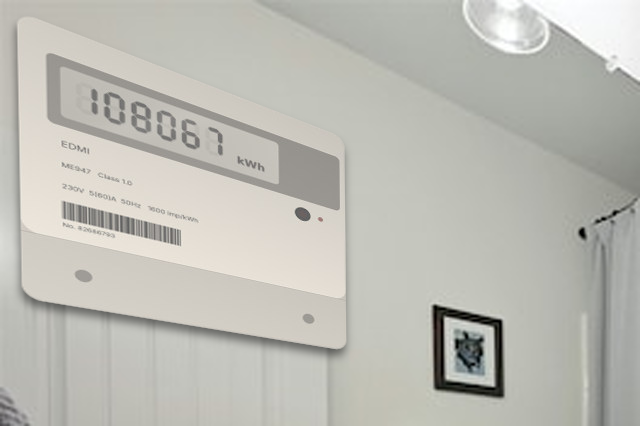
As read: 108067 (kWh)
